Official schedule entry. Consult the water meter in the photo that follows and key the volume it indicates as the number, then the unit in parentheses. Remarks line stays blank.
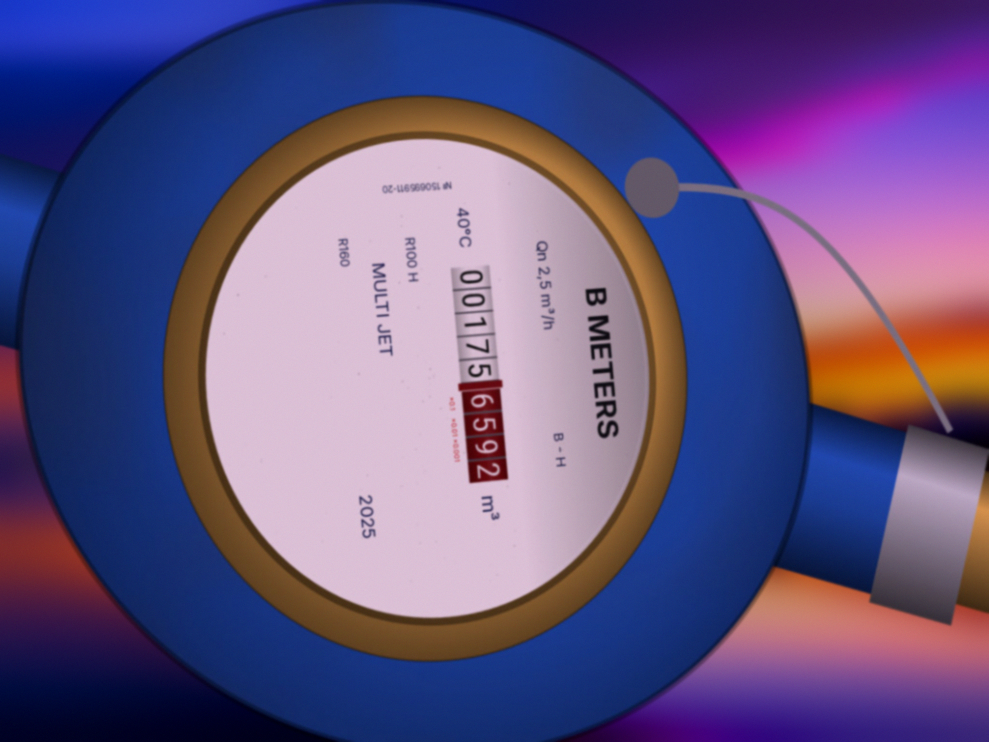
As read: 175.6592 (m³)
